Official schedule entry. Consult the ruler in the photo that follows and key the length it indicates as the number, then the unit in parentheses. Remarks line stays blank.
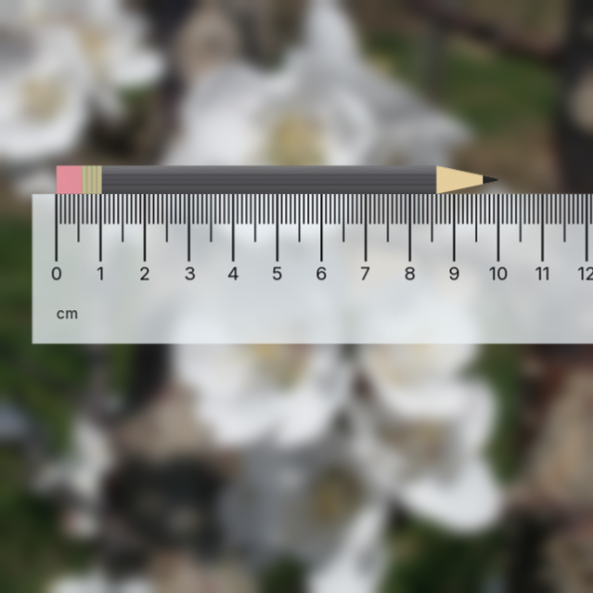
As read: 10 (cm)
